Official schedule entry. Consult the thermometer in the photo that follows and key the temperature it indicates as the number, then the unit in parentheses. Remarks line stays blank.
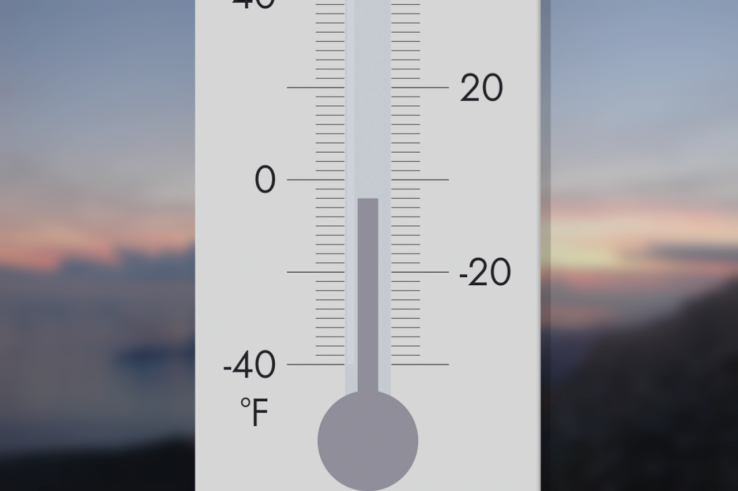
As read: -4 (°F)
